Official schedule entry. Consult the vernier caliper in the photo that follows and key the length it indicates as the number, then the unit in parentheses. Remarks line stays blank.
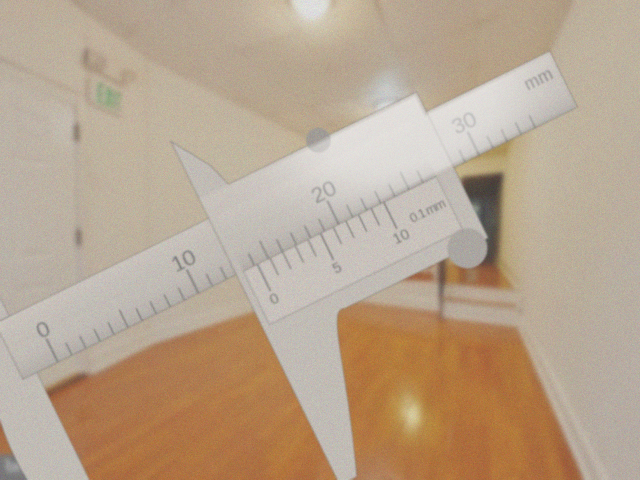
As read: 14.2 (mm)
